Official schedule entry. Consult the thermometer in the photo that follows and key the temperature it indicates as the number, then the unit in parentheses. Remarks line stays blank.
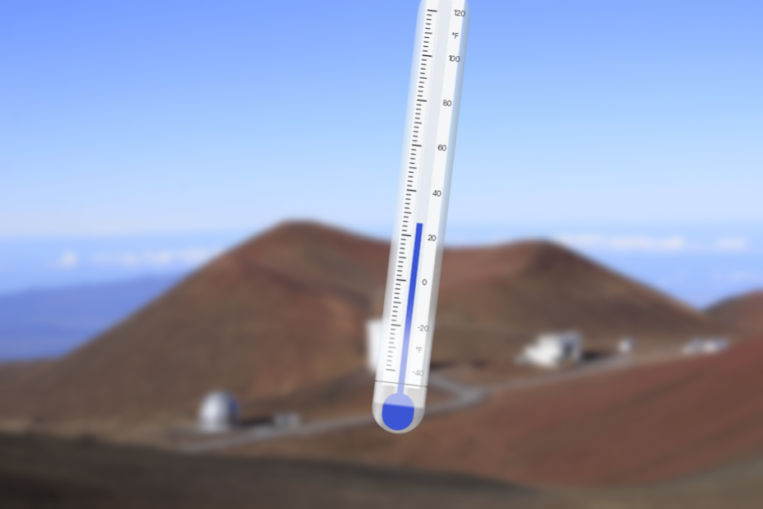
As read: 26 (°F)
